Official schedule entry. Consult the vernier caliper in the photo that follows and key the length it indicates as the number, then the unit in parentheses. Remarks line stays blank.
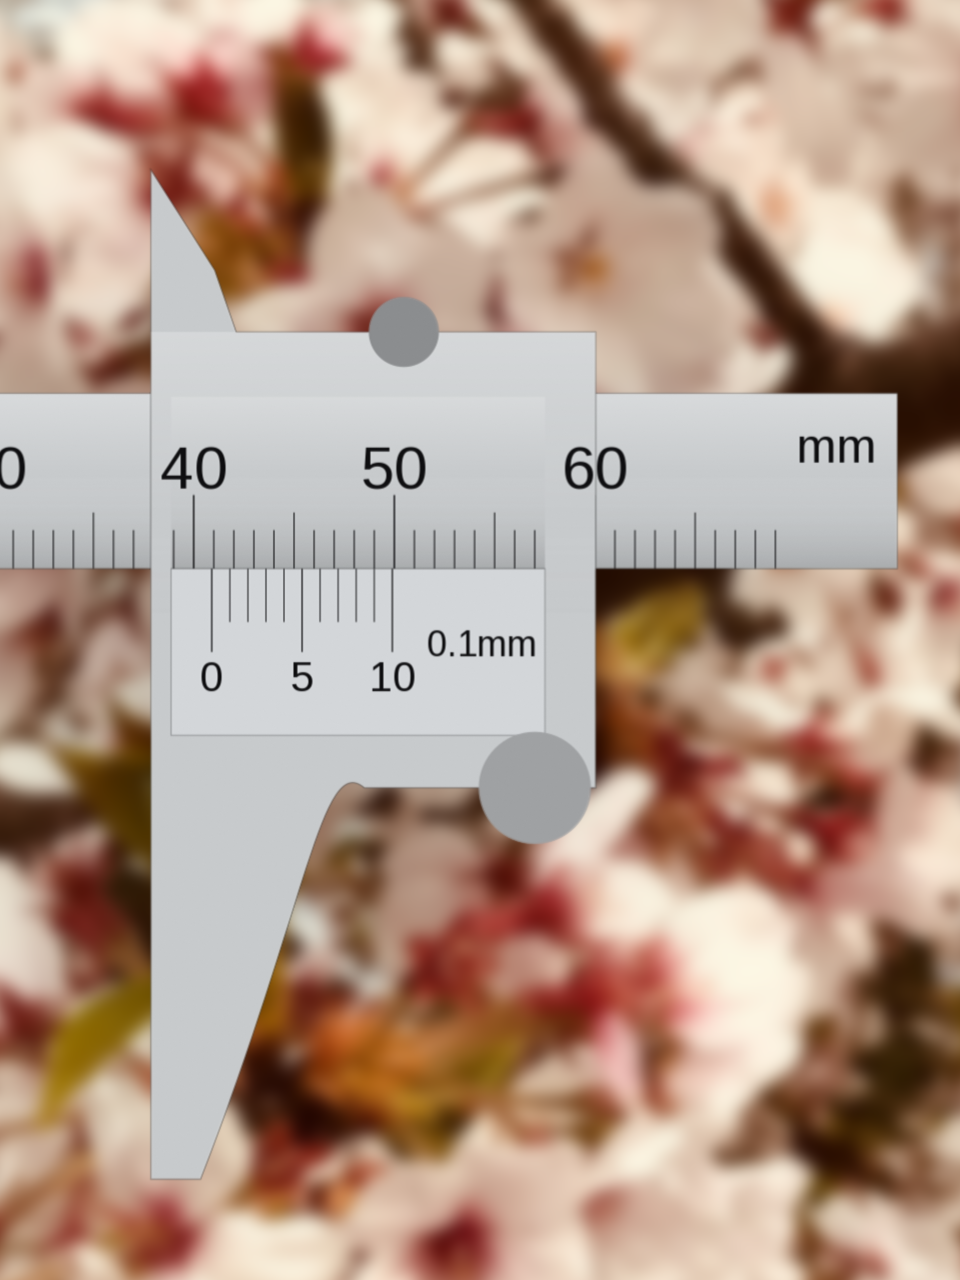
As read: 40.9 (mm)
